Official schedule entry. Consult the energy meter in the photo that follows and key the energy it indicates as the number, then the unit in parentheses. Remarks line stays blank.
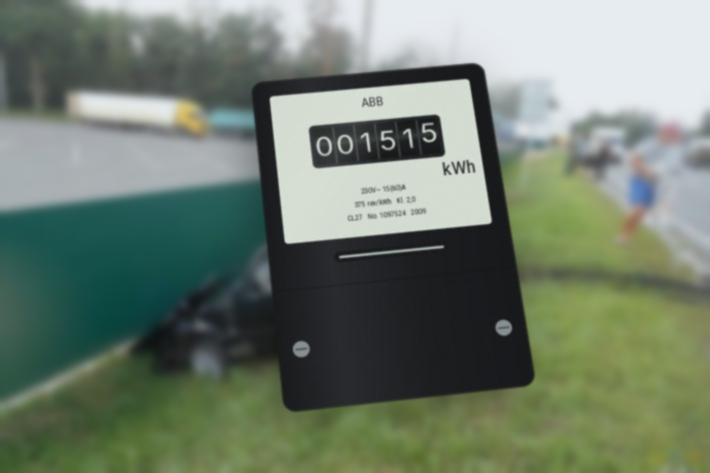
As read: 1515 (kWh)
